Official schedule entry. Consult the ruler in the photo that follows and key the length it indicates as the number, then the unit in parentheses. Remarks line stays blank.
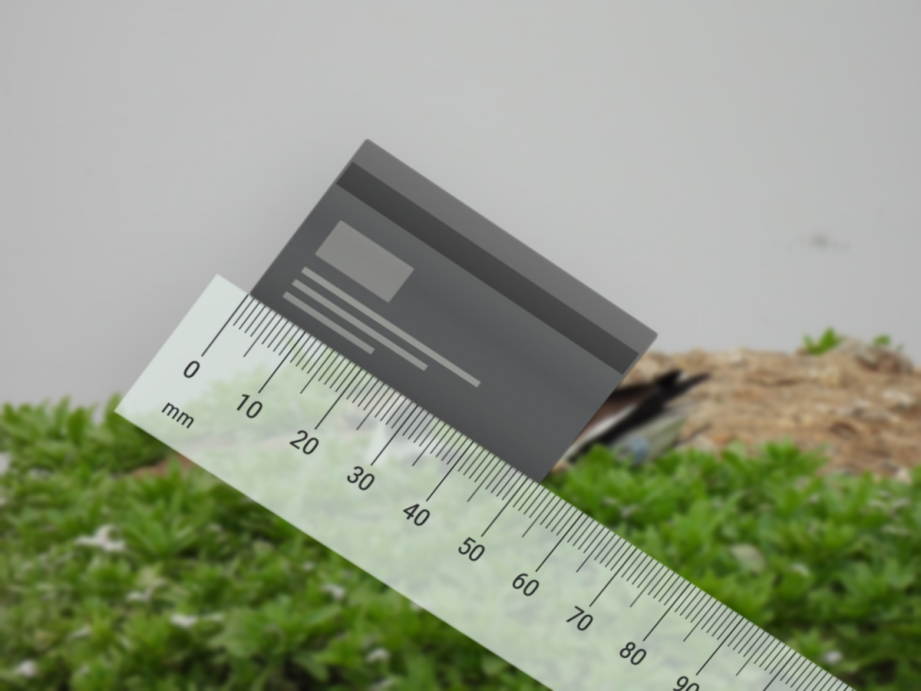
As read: 52 (mm)
